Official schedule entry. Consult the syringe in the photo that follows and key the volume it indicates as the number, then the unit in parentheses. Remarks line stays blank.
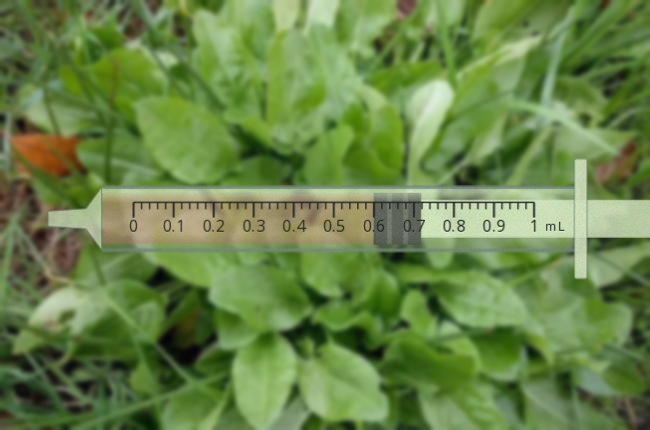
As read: 0.6 (mL)
